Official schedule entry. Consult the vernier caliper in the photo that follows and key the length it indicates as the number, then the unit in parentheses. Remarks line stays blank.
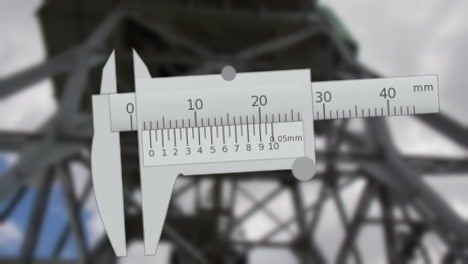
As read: 2.8 (mm)
